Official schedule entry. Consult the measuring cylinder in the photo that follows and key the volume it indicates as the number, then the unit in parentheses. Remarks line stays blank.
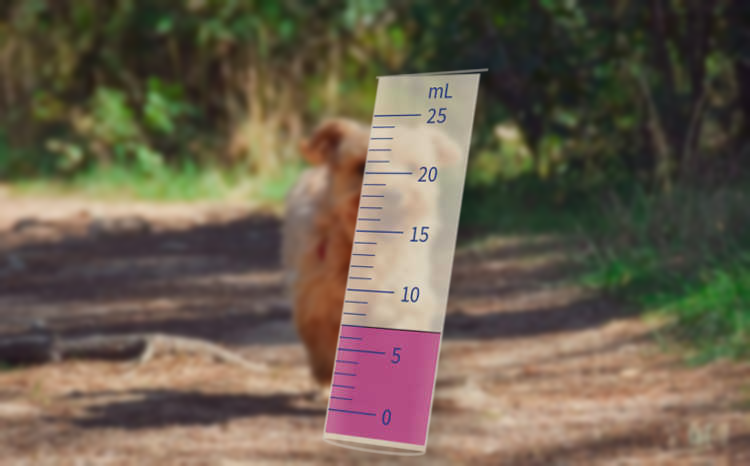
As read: 7 (mL)
